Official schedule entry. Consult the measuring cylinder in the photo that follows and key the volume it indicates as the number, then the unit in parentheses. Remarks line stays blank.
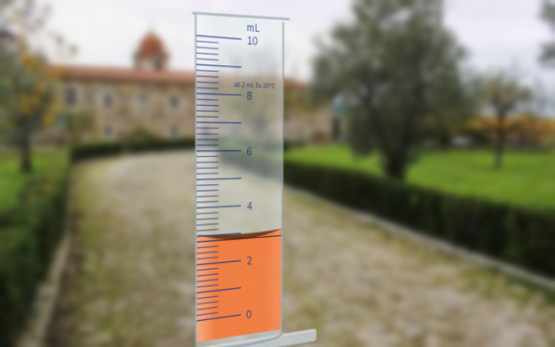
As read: 2.8 (mL)
